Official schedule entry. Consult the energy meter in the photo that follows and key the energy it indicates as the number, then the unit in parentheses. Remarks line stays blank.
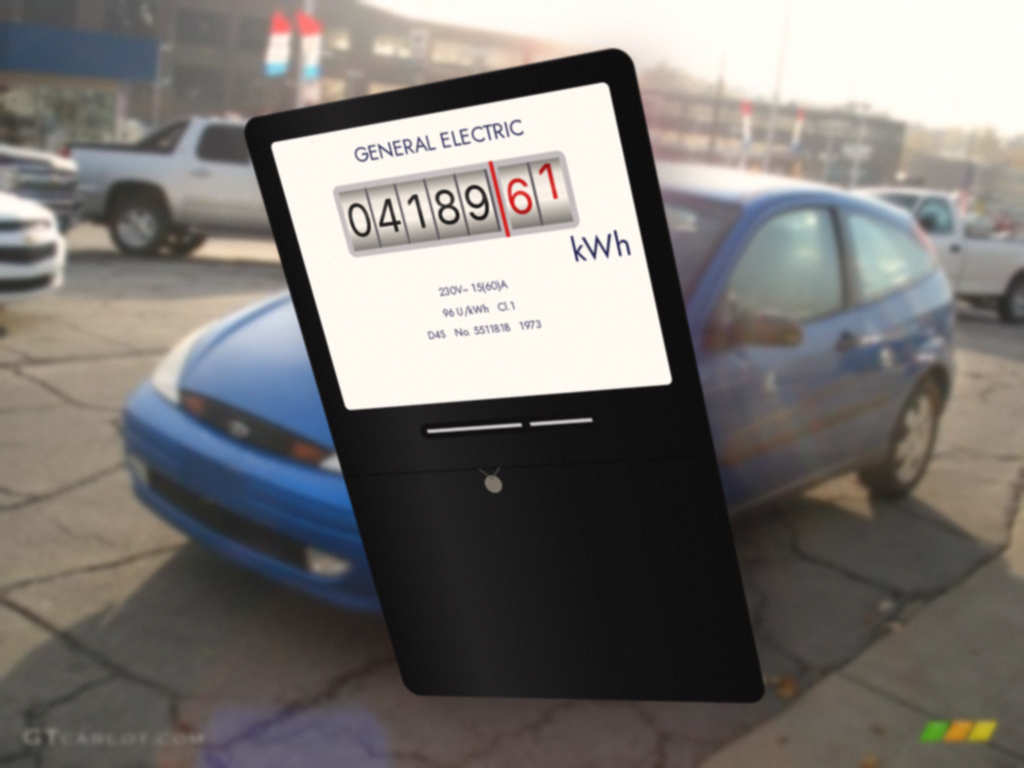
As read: 4189.61 (kWh)
